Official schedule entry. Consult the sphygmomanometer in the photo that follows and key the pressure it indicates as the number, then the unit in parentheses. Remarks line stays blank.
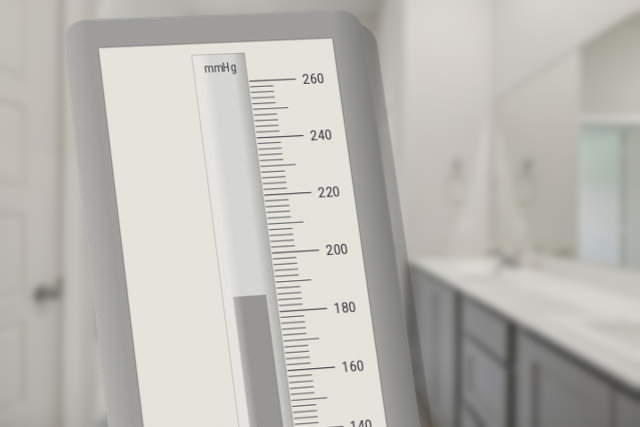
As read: 186 (mmHg)
